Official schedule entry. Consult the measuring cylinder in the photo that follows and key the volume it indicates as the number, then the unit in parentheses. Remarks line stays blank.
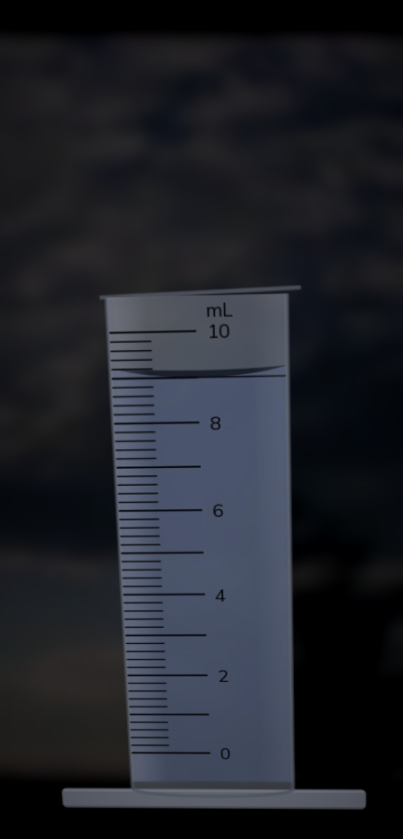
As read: 9 (mL)
